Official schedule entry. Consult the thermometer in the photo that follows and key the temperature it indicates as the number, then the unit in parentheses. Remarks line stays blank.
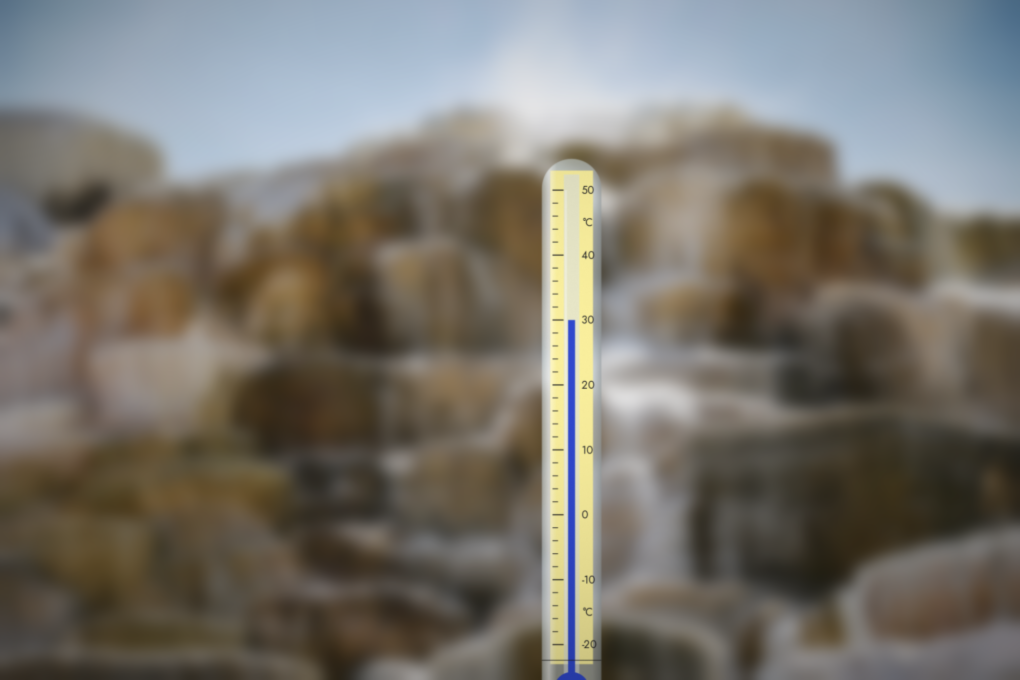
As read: 30 (°C)
